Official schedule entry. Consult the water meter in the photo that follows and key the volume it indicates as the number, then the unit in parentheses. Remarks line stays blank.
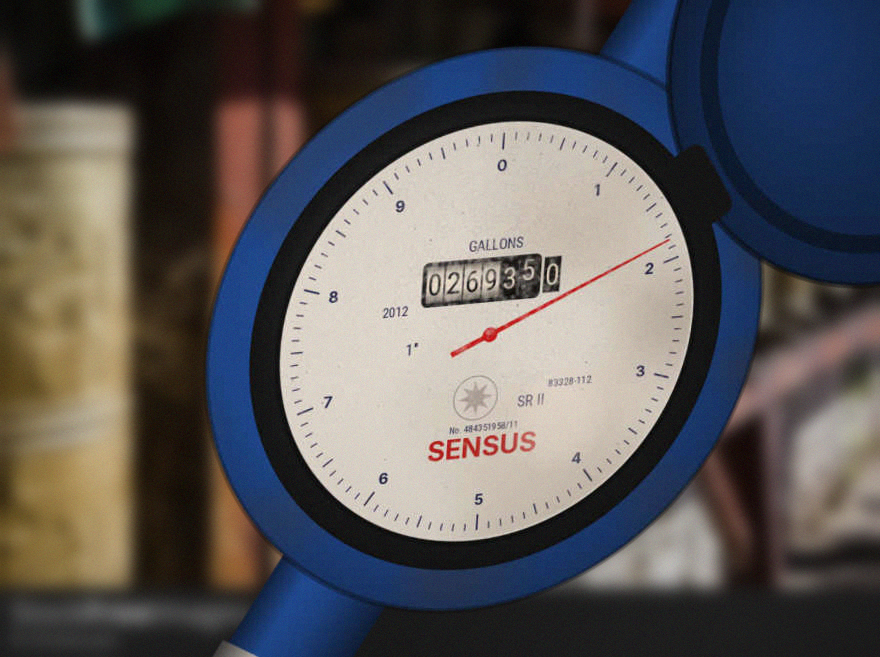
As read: 269351.8 (gal)
